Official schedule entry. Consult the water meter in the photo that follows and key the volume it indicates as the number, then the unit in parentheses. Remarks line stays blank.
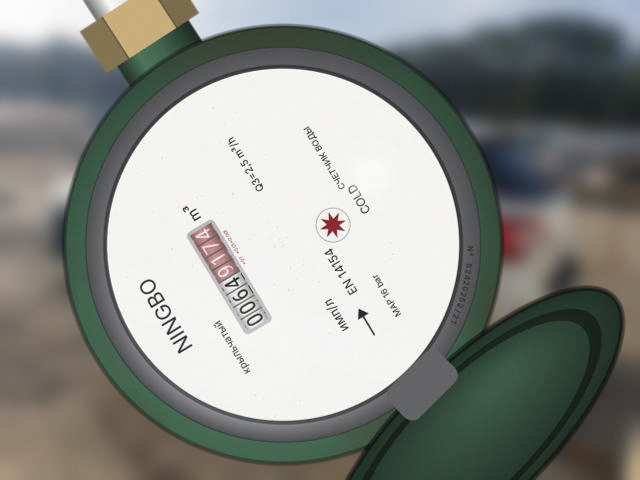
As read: 64.9174 (m³)
